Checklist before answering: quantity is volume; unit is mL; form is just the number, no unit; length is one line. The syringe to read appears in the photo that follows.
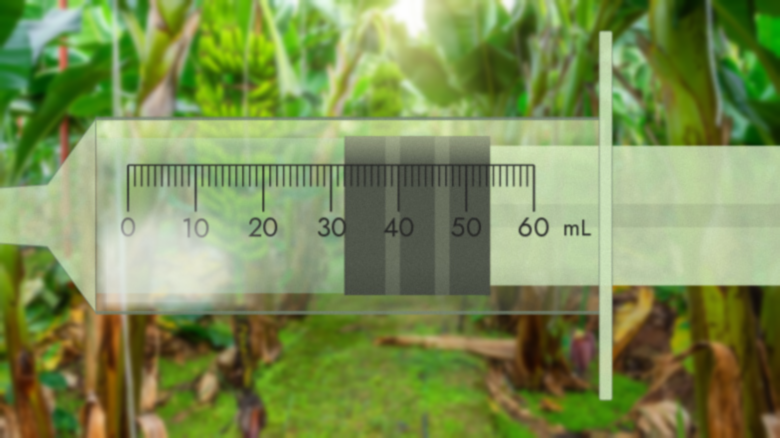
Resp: 32
